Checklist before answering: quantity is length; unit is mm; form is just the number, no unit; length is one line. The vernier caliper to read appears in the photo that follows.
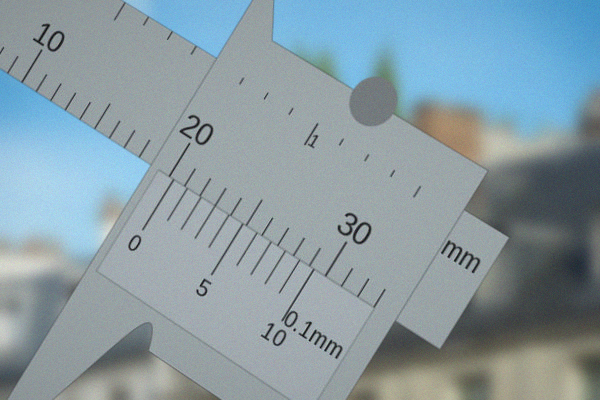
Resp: 20.3
